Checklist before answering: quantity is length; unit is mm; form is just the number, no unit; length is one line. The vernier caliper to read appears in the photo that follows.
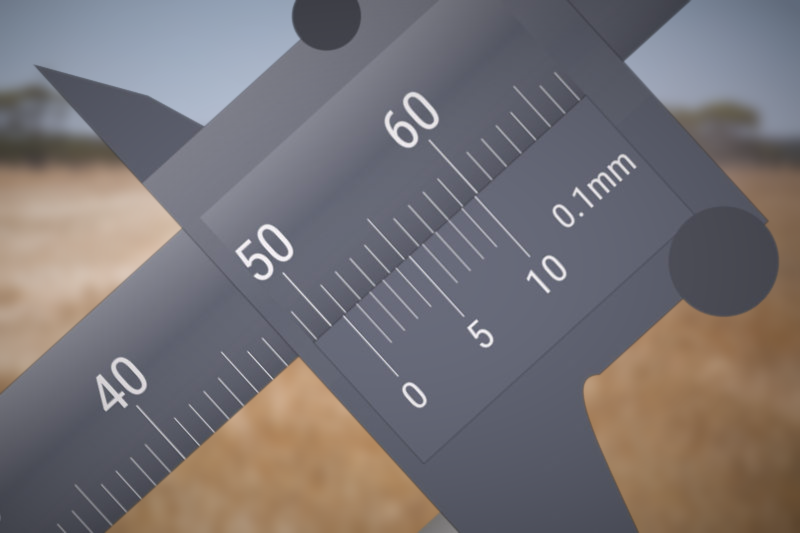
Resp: 50.8
